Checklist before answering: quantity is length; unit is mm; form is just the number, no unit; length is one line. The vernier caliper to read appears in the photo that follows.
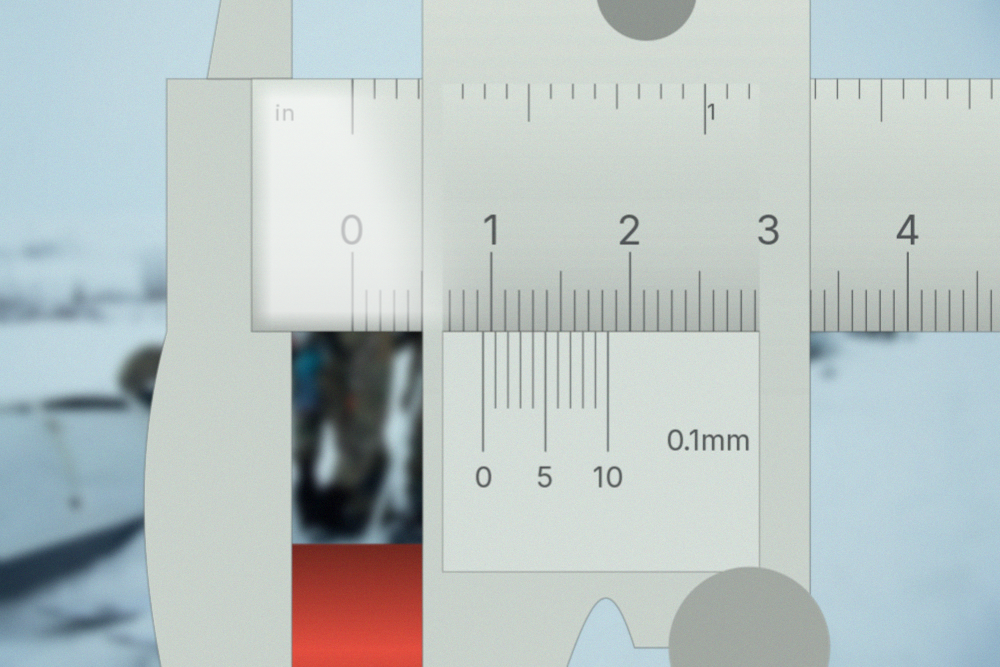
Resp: 9.4
